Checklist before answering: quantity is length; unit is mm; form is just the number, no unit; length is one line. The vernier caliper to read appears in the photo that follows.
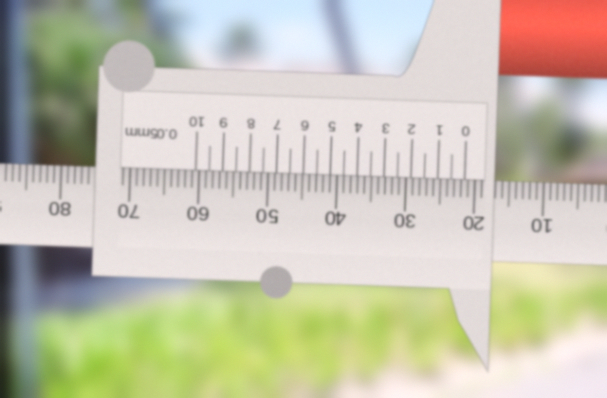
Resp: 21.5
